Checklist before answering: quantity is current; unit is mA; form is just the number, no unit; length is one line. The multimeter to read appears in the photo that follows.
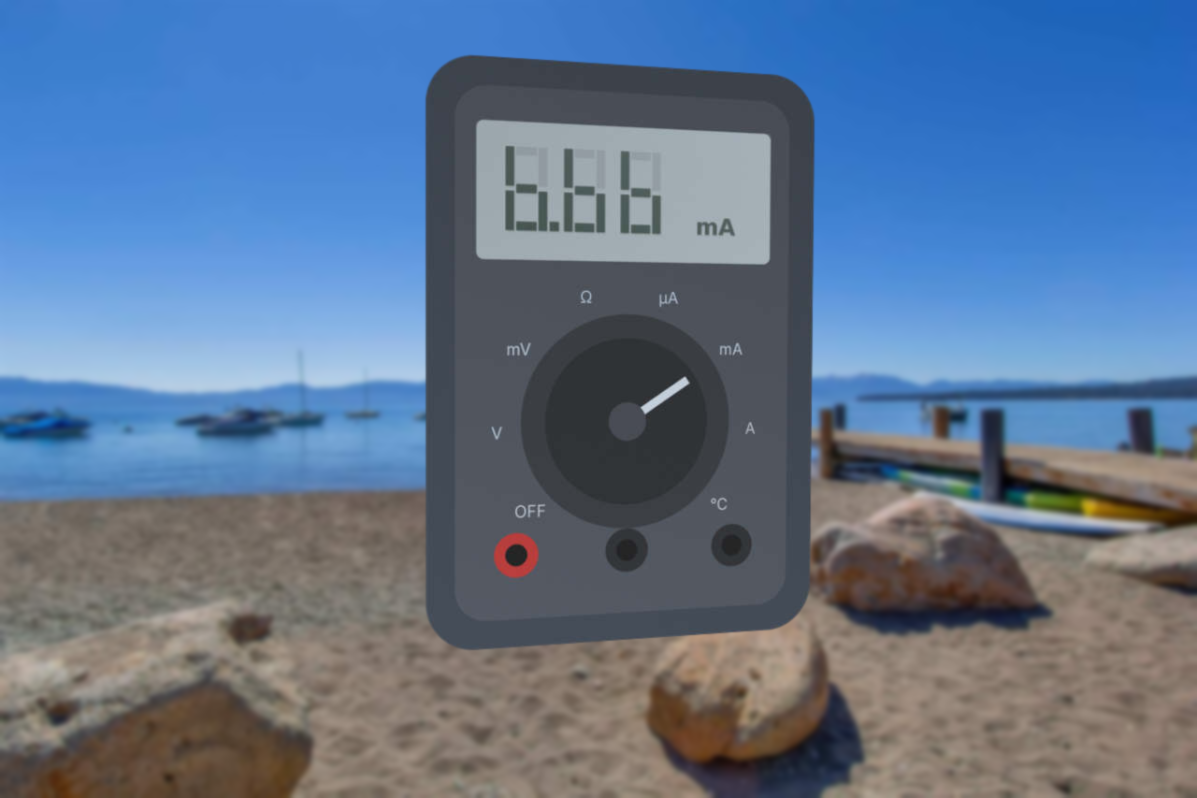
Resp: 6.66
